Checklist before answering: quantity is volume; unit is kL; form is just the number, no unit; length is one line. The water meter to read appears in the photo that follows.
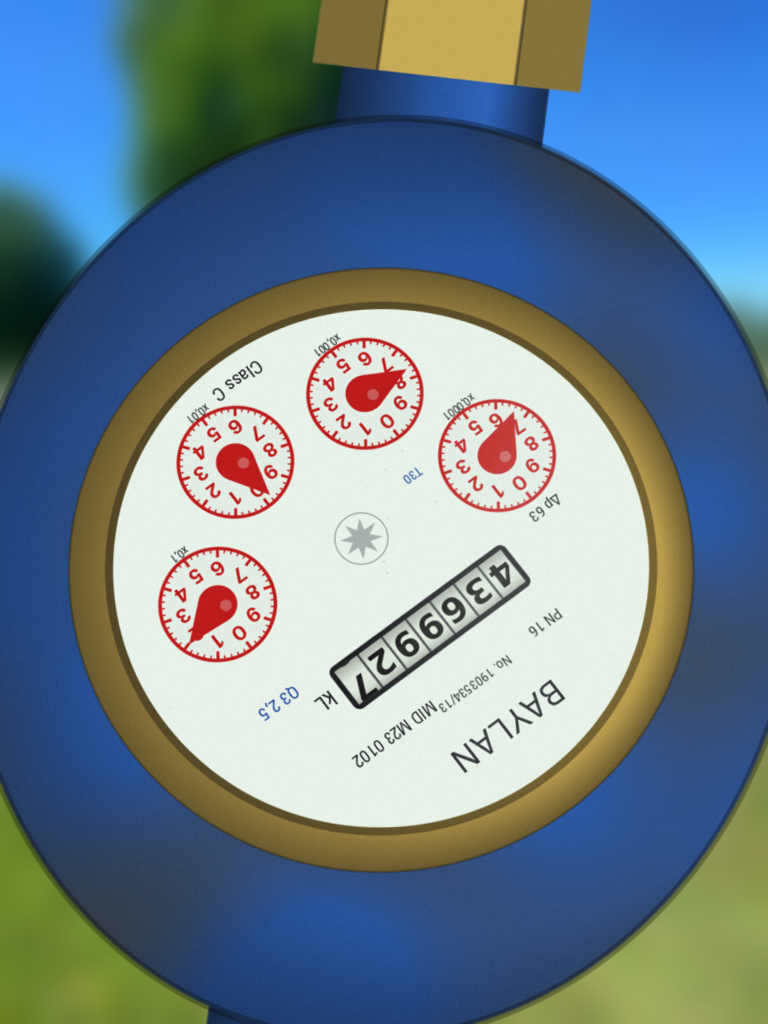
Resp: 4369927.1976
